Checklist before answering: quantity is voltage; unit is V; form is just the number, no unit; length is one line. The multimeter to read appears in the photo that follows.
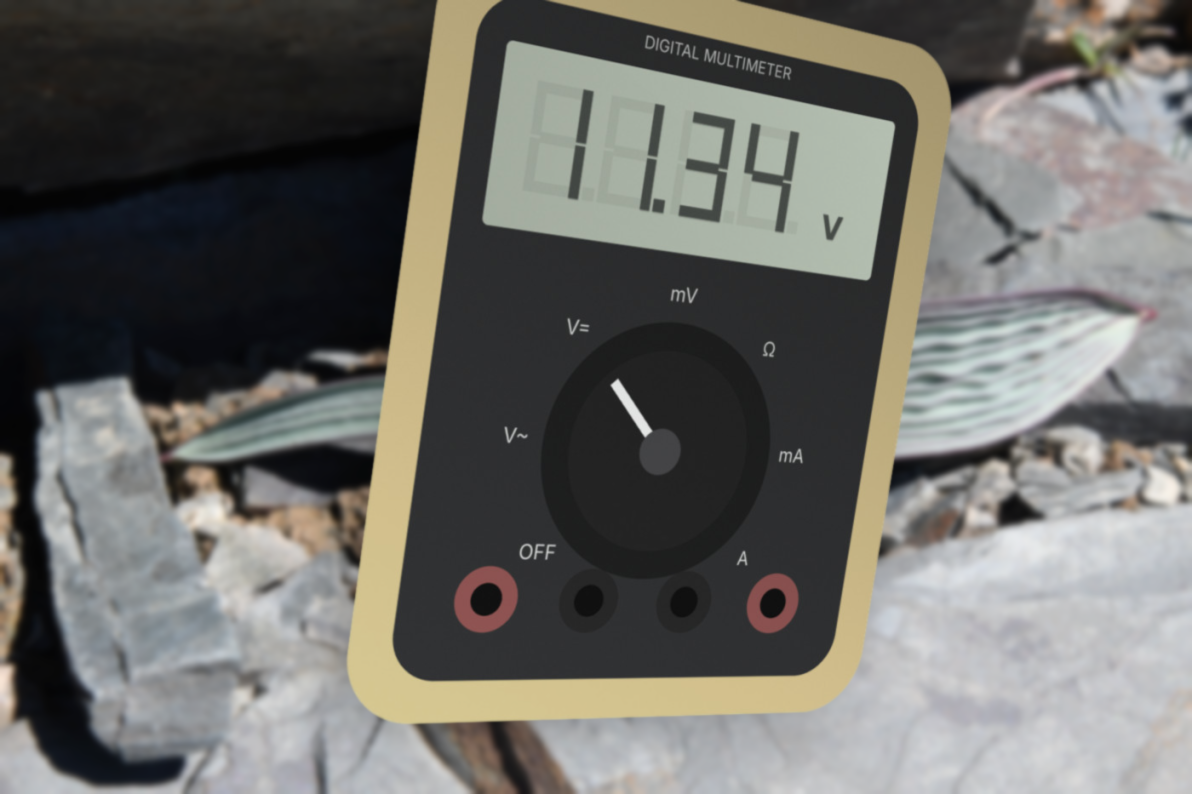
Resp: 11.34
